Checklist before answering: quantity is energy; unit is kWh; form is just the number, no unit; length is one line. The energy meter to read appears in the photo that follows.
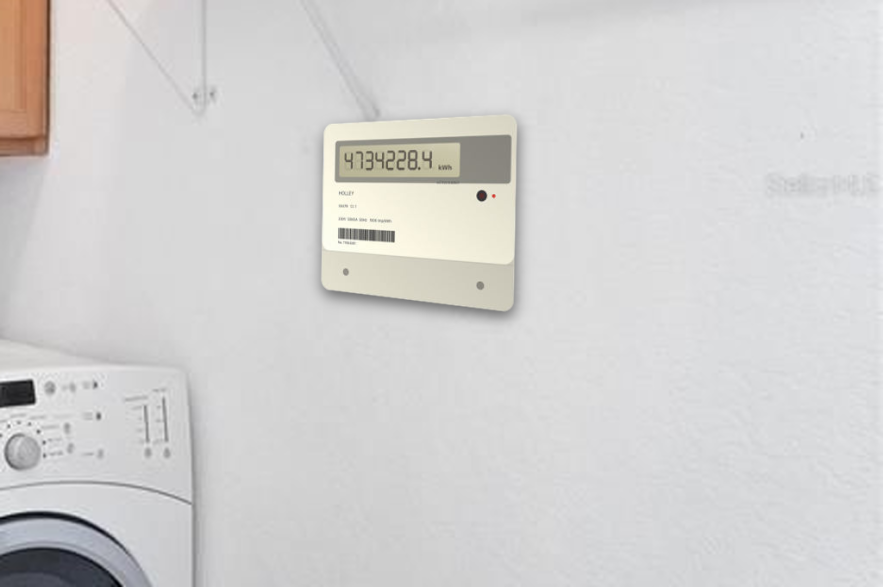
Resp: 4734228.4
